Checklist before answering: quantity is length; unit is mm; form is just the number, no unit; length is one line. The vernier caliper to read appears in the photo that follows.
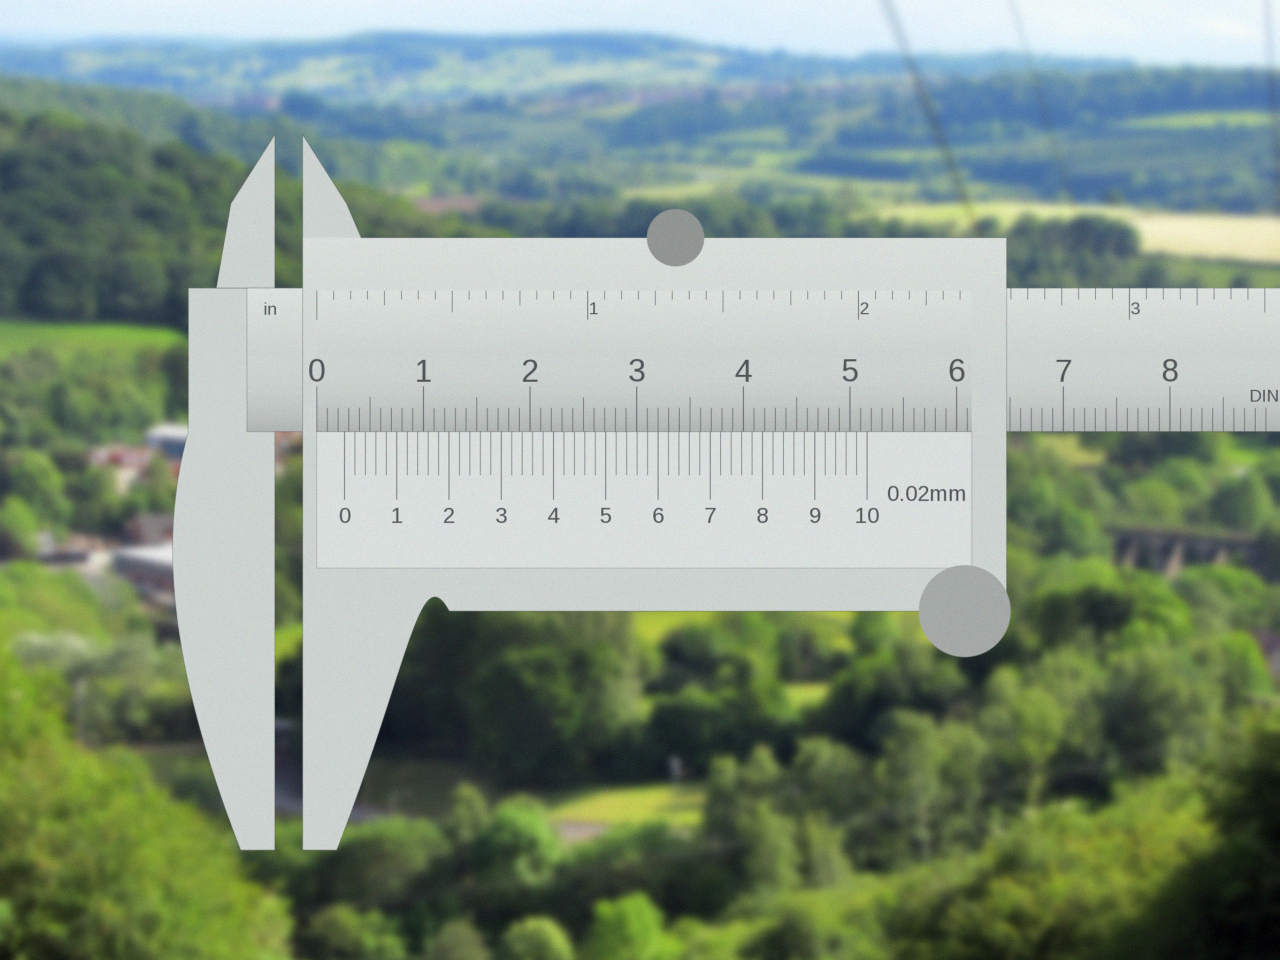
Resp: 2.6
